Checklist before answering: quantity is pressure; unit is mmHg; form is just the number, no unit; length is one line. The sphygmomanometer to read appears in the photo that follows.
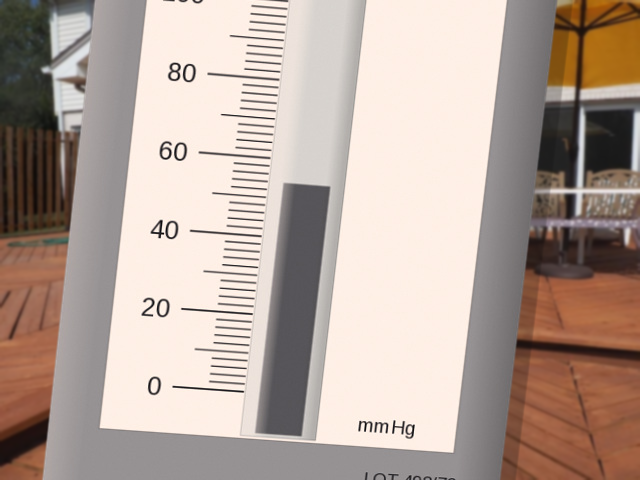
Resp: 54
